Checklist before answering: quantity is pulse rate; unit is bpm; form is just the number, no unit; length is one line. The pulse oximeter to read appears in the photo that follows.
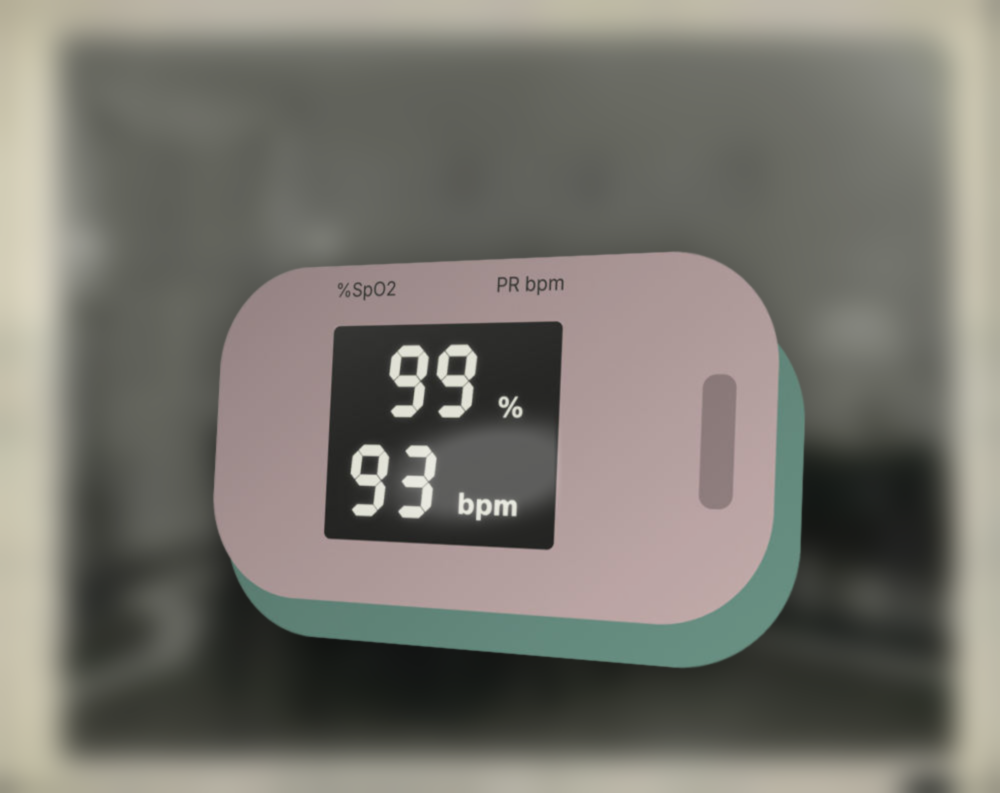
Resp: 93
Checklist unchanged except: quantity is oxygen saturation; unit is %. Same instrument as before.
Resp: 99
